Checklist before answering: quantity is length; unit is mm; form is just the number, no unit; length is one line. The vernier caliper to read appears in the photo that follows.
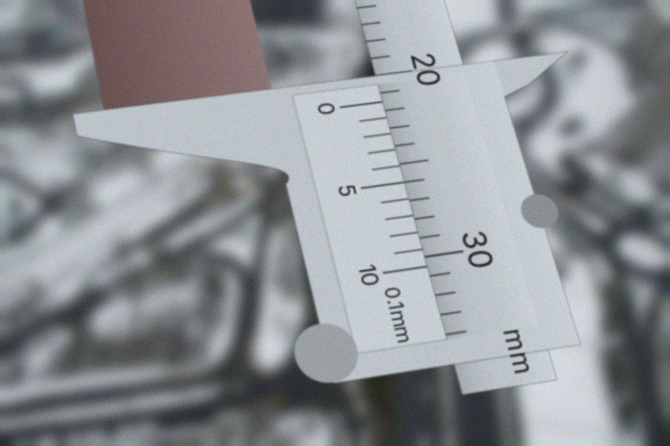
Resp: 21.5
